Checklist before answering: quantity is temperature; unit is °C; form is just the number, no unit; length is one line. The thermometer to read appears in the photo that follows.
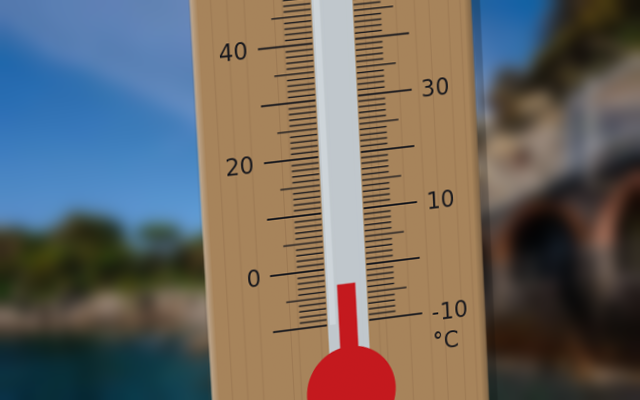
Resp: -3
